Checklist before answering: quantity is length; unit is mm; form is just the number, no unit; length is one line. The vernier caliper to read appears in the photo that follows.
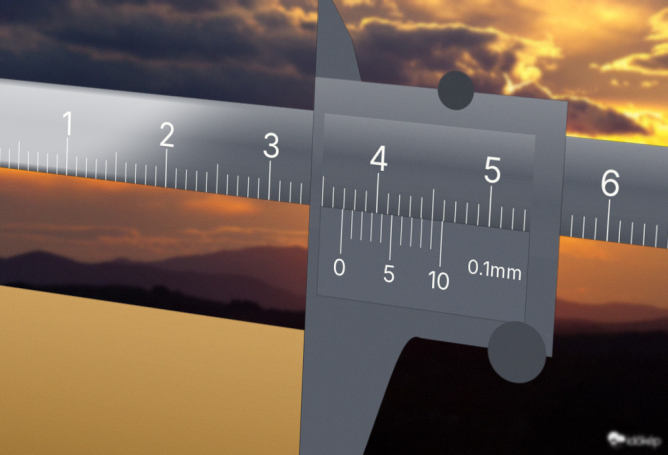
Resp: 36.9
